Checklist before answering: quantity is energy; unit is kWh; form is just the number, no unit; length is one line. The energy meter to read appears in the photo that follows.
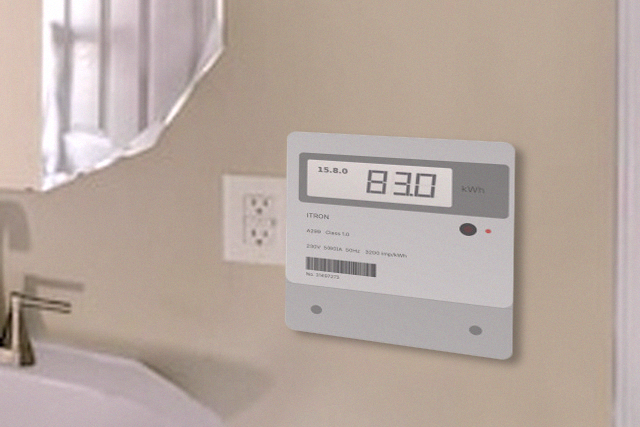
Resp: 83.0
